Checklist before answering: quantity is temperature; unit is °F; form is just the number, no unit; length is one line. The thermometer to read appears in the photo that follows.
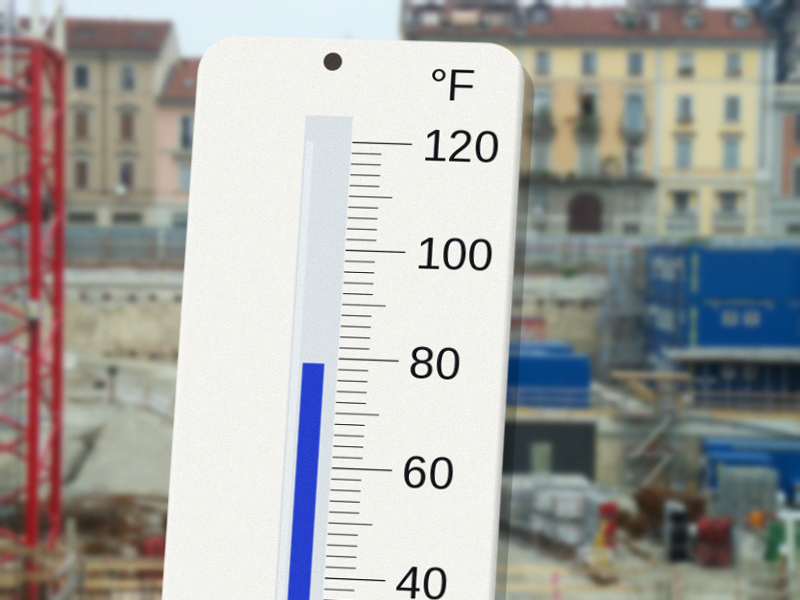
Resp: 79
